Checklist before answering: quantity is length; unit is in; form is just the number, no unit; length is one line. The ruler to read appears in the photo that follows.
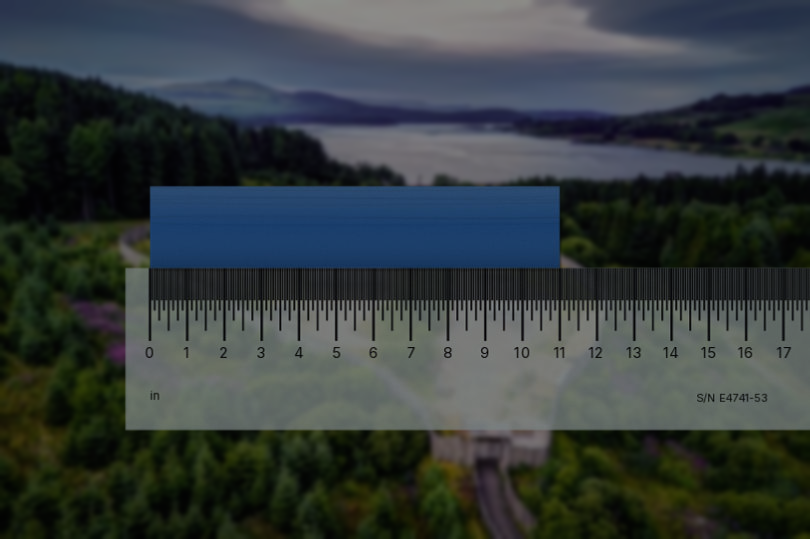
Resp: 11
